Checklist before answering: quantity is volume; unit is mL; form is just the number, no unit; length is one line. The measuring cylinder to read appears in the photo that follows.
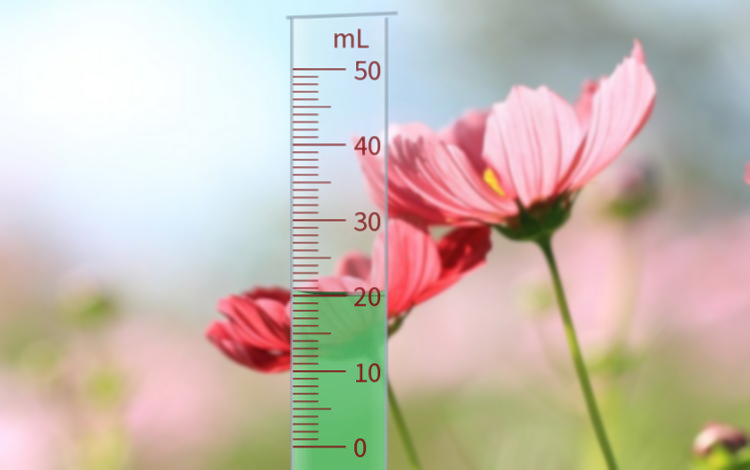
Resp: 20
